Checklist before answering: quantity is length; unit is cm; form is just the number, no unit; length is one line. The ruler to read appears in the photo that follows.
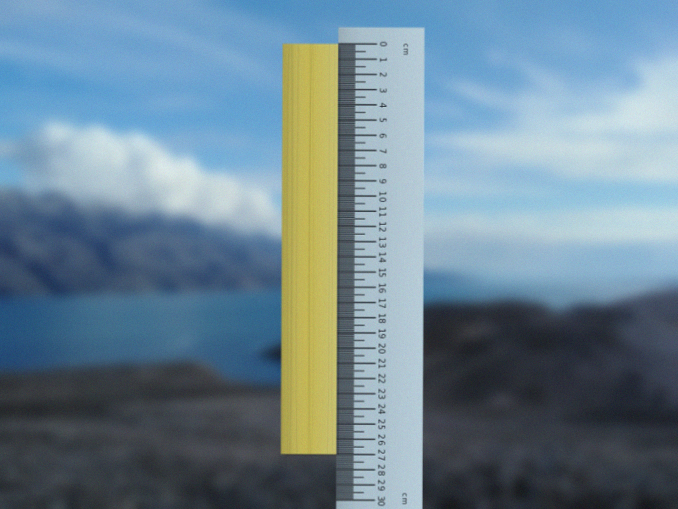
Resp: 27
